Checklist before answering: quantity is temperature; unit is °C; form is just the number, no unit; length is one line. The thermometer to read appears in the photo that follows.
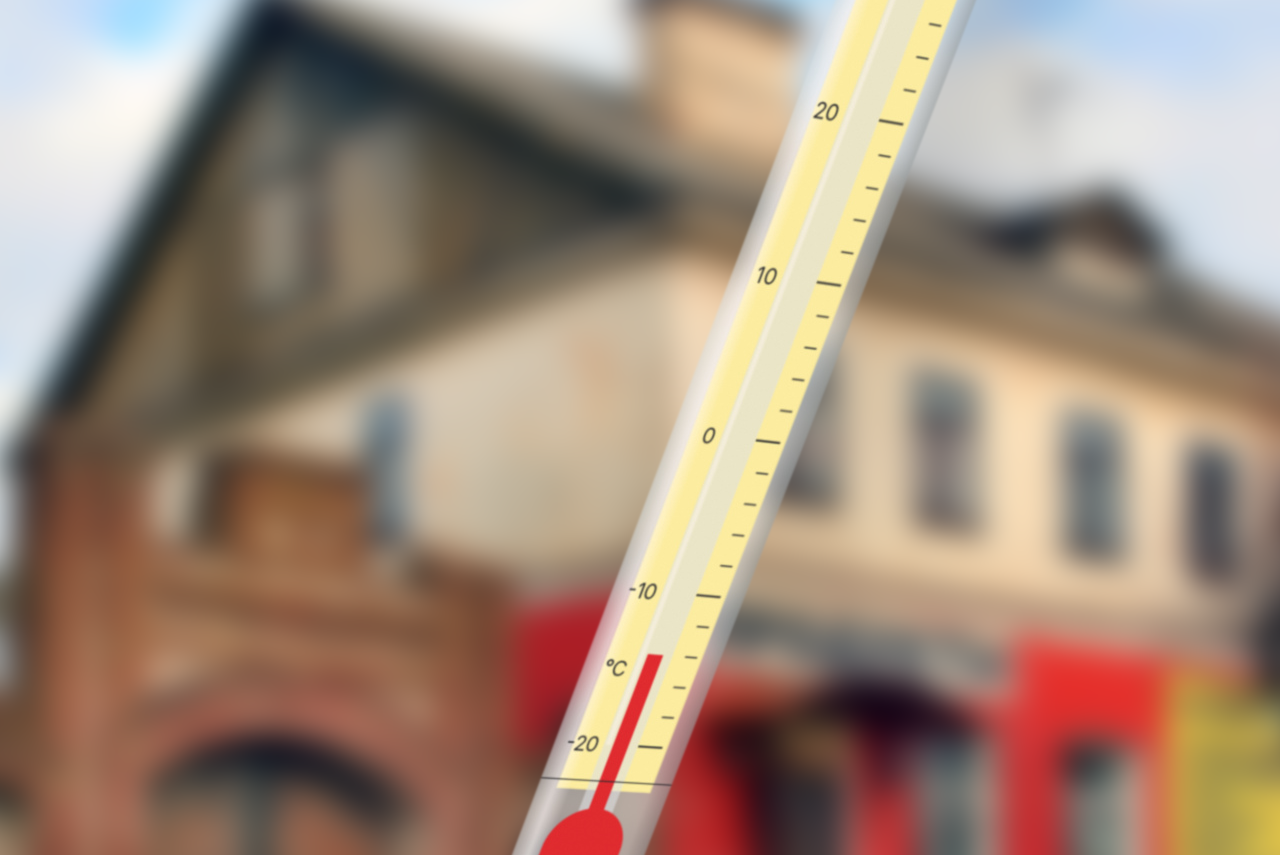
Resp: -14
